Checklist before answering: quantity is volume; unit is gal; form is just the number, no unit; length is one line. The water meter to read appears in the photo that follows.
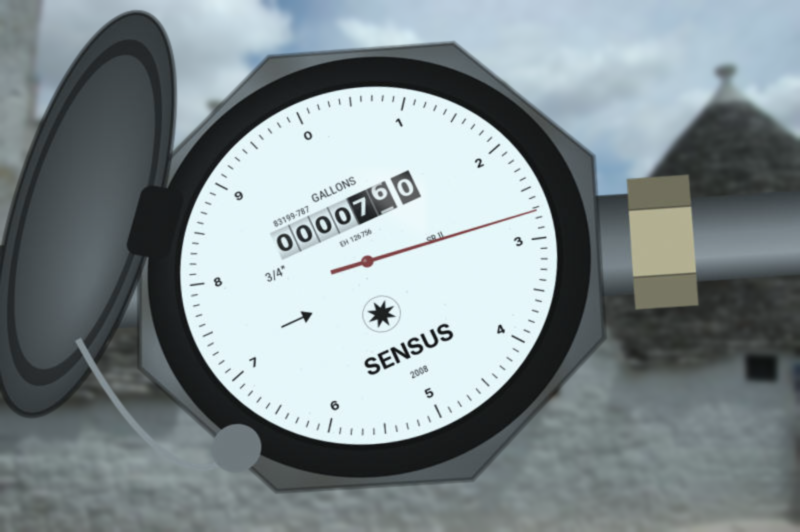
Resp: 762.7
